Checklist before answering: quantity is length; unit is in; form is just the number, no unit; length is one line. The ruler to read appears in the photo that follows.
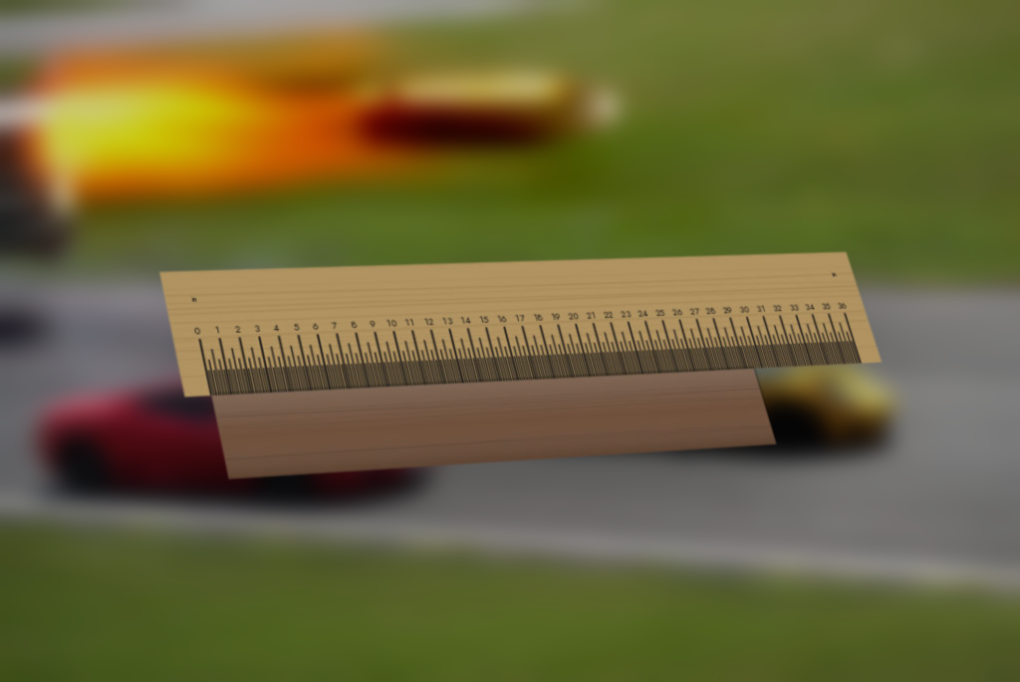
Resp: 29.5
